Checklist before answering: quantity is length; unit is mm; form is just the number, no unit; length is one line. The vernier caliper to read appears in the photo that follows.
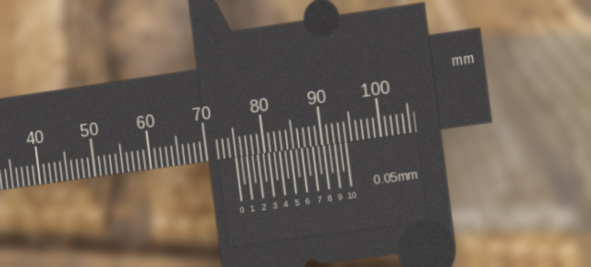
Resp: 75.0
